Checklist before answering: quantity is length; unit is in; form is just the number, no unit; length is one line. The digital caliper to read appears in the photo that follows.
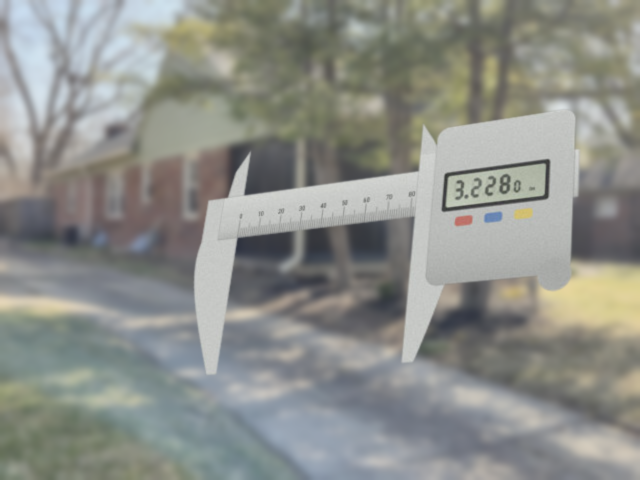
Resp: 3.2280
